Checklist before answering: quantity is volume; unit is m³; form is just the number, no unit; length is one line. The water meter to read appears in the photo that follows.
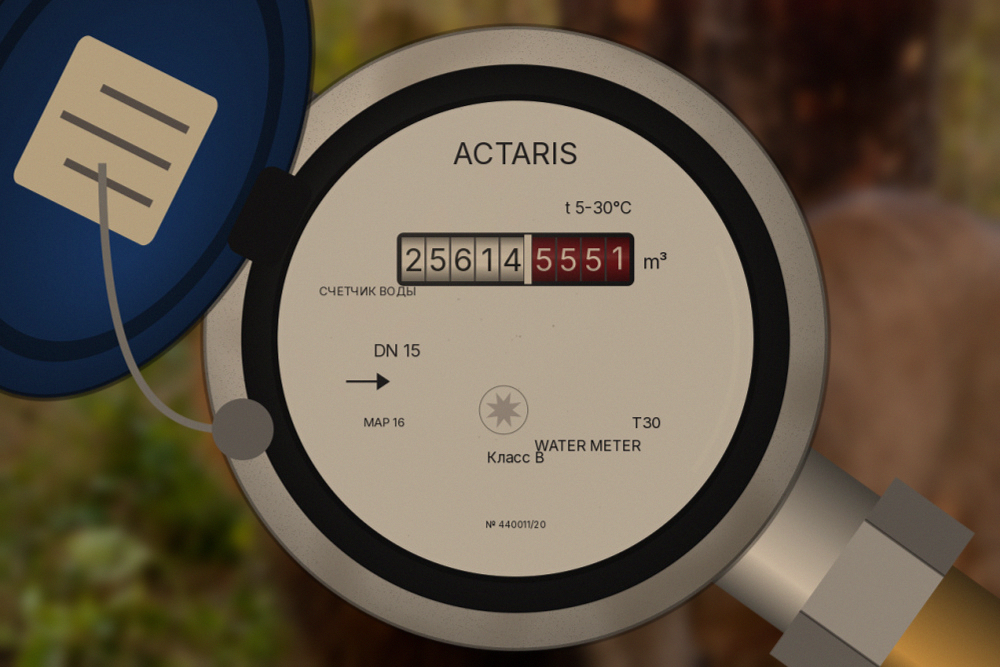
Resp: 25614.5551
